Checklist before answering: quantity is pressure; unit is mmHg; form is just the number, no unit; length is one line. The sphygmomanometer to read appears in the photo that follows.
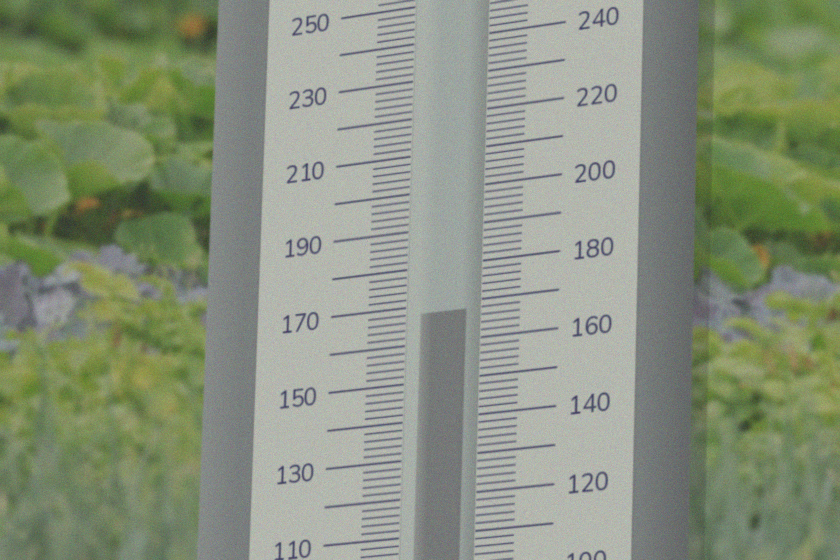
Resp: 168
